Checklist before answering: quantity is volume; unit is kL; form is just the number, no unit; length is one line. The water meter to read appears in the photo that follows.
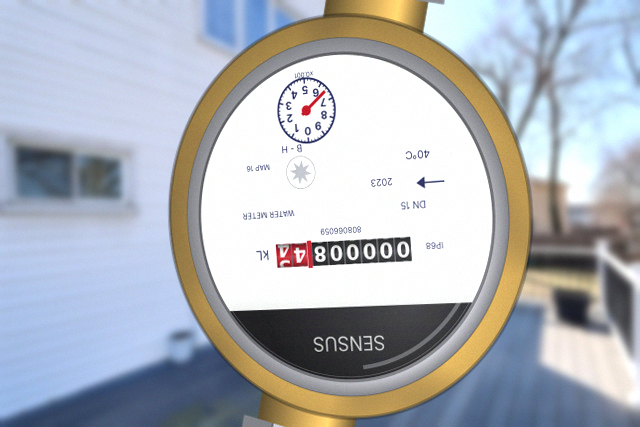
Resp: 8.436
